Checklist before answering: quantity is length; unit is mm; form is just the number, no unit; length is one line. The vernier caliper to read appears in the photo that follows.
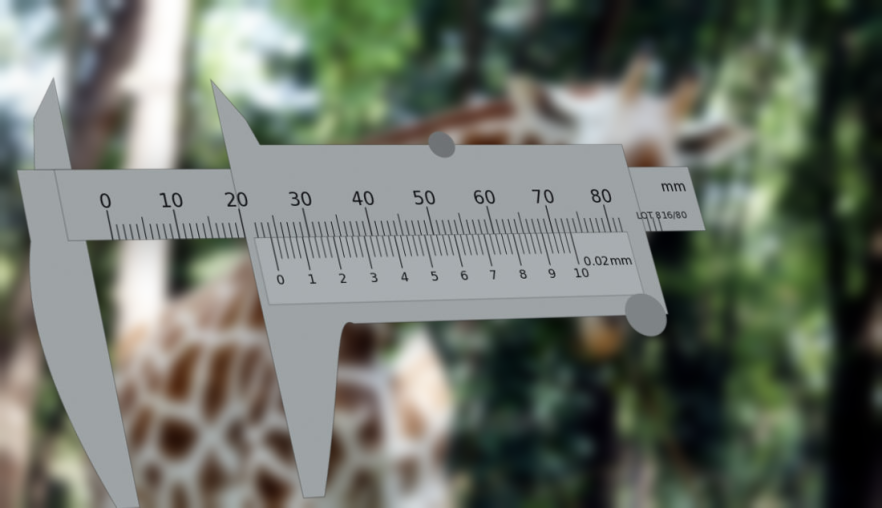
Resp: 24.0
